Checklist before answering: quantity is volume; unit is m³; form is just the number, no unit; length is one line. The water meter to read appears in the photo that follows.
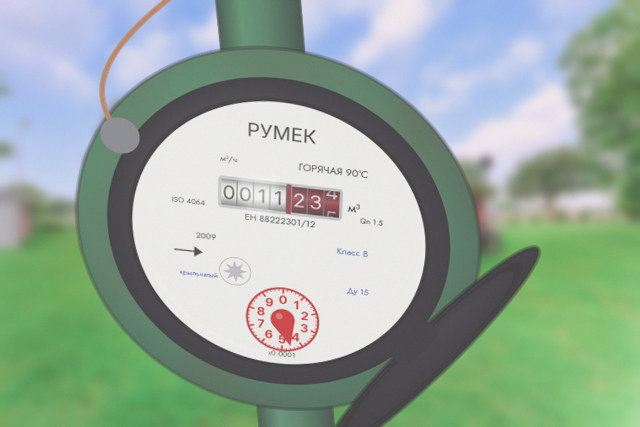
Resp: 11.2344
